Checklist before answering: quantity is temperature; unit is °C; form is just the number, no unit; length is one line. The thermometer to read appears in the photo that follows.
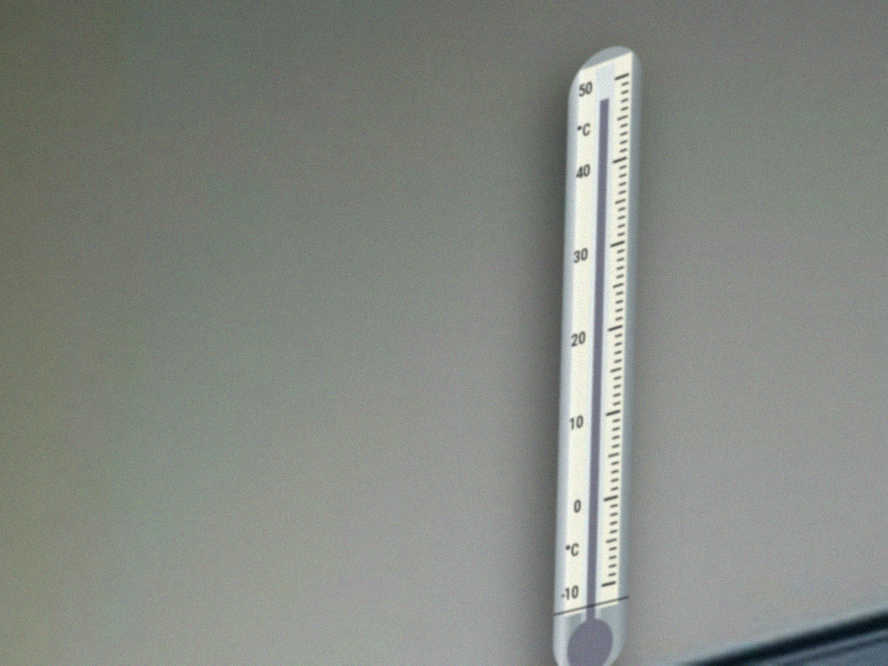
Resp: 48
